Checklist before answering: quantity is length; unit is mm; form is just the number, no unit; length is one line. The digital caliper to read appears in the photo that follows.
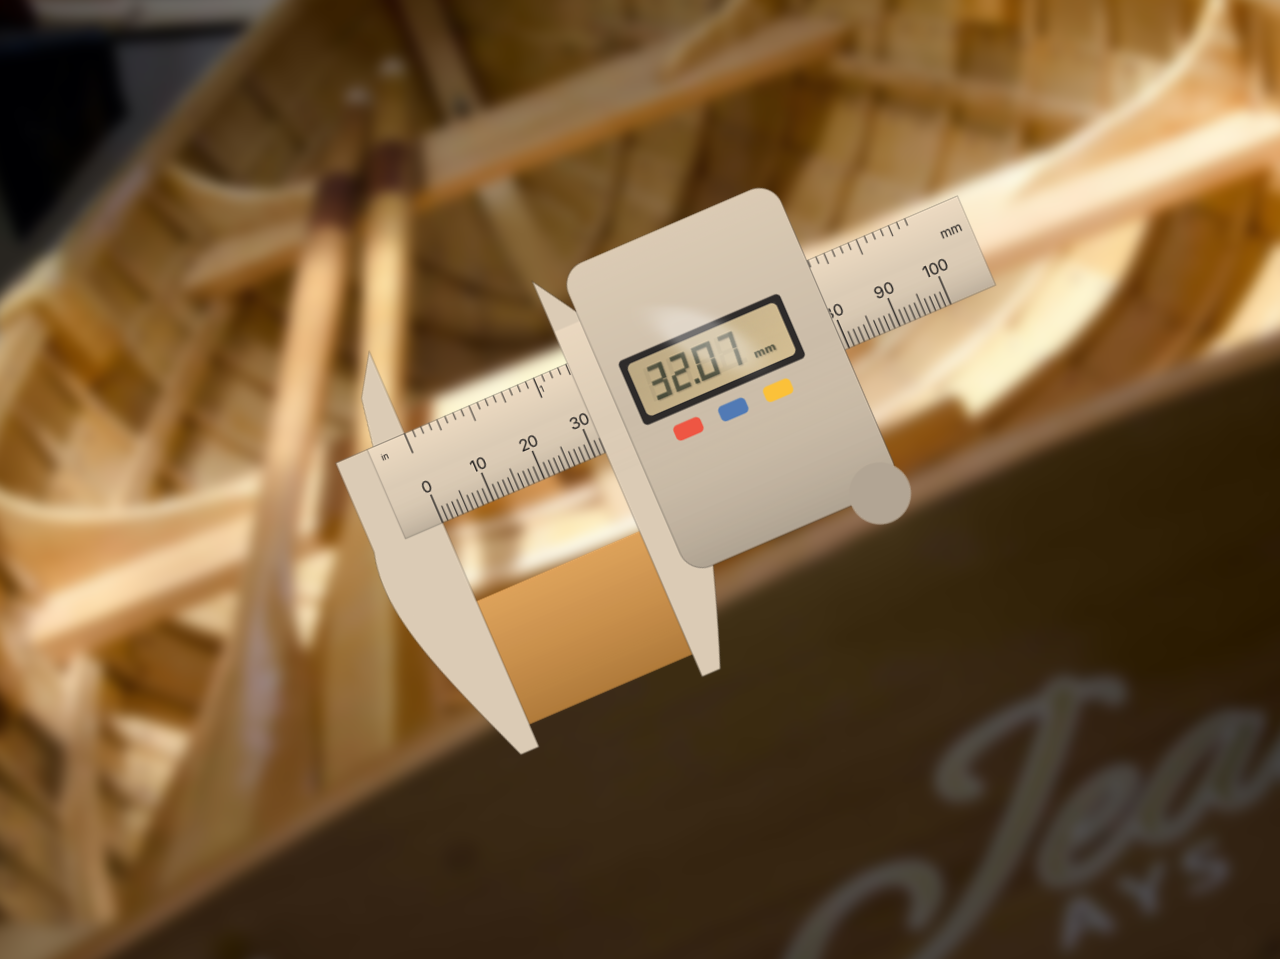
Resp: 32.07
